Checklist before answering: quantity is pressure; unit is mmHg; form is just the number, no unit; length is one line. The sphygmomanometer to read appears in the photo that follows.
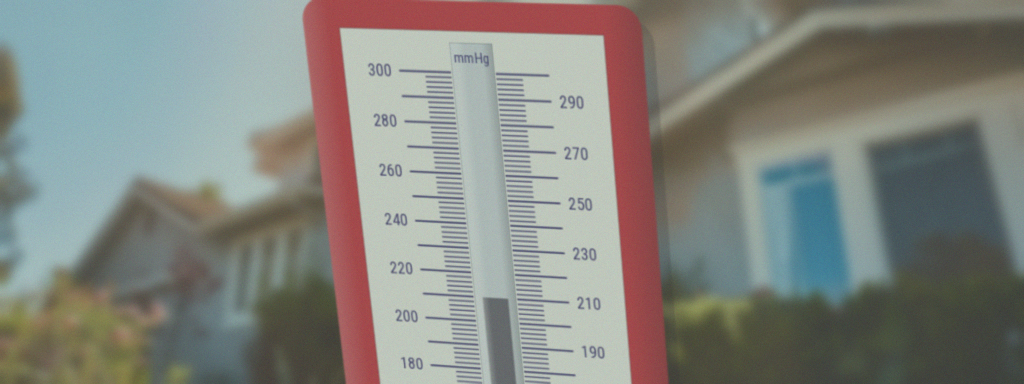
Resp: 210
